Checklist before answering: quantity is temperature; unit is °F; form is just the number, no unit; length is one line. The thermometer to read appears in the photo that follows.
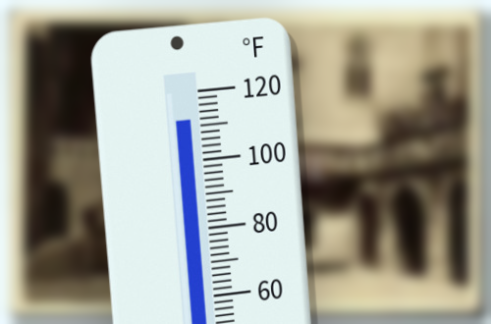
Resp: 112
